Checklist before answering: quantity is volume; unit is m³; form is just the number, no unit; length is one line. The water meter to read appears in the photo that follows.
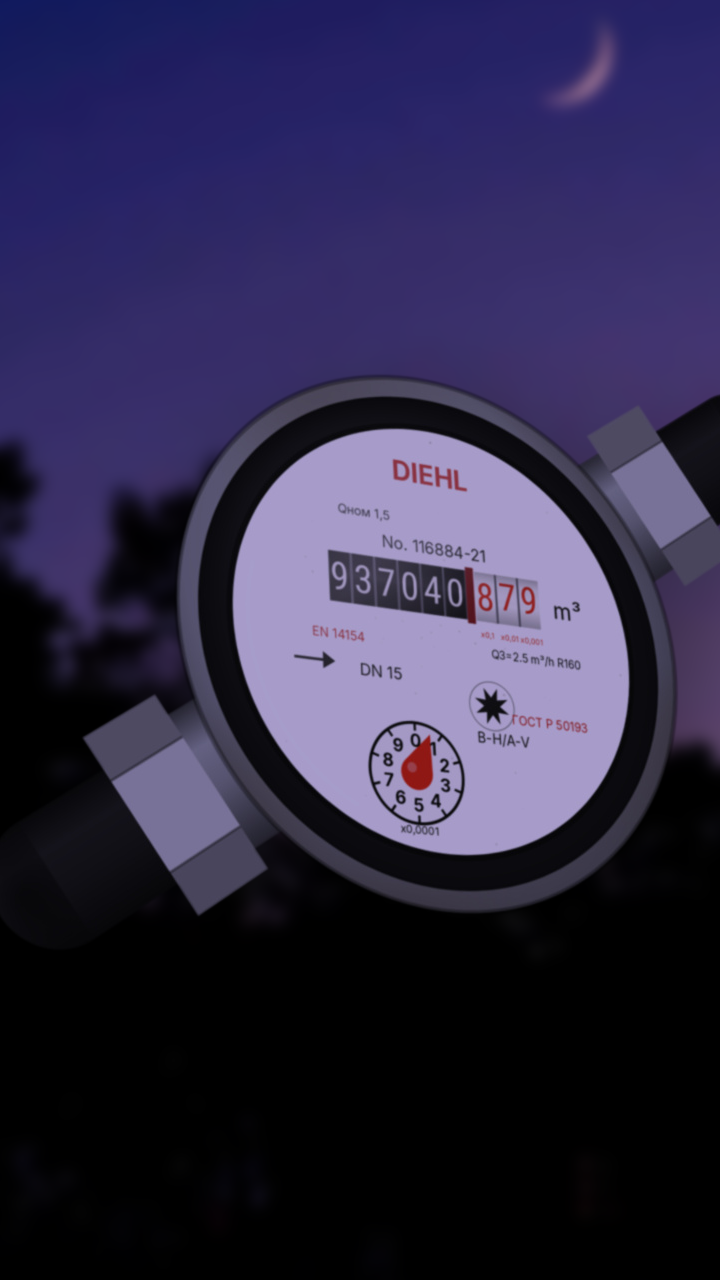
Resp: 937040.8790
